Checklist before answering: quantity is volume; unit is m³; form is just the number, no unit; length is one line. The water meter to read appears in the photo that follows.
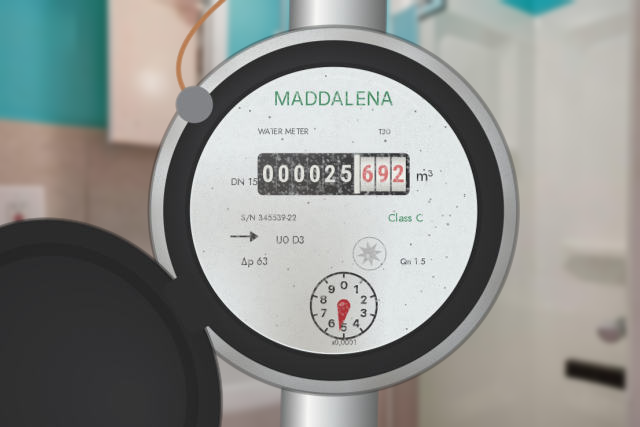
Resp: 25.6925
